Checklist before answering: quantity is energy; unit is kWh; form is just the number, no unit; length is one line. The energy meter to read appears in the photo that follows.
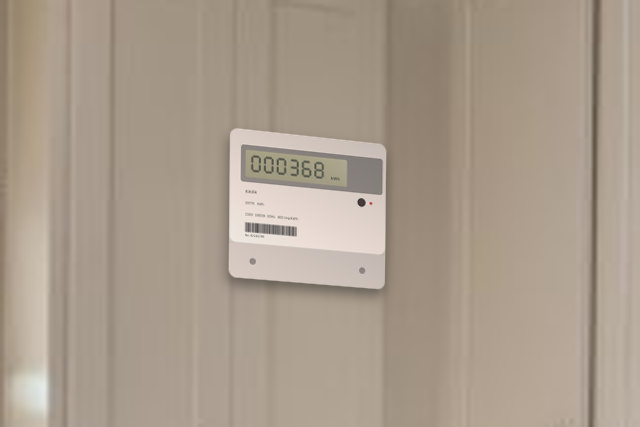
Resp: 368
